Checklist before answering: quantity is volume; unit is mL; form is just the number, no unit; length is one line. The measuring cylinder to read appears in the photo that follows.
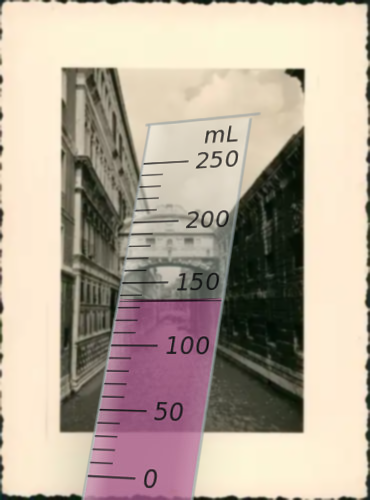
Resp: 135
